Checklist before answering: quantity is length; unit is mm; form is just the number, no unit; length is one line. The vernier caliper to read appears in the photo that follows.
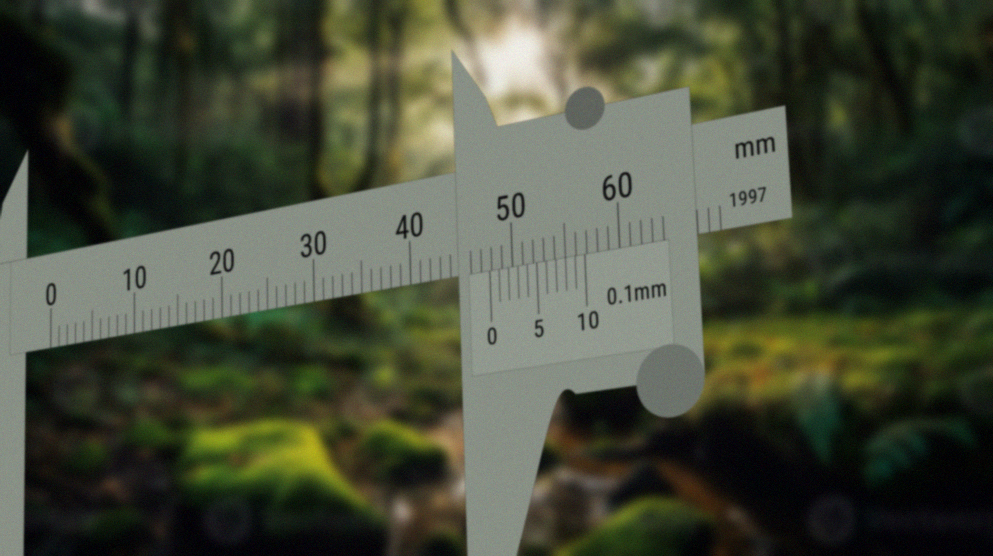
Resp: 47.8
